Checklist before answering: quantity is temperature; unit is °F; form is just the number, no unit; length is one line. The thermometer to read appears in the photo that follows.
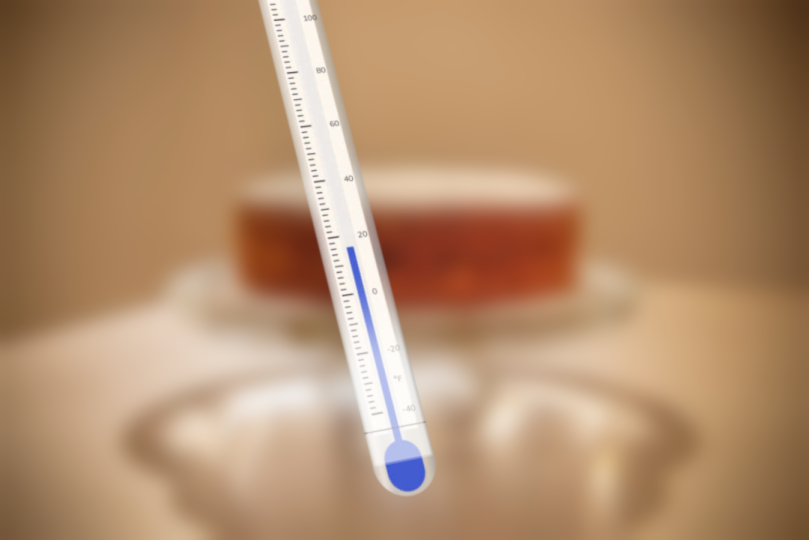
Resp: 16
